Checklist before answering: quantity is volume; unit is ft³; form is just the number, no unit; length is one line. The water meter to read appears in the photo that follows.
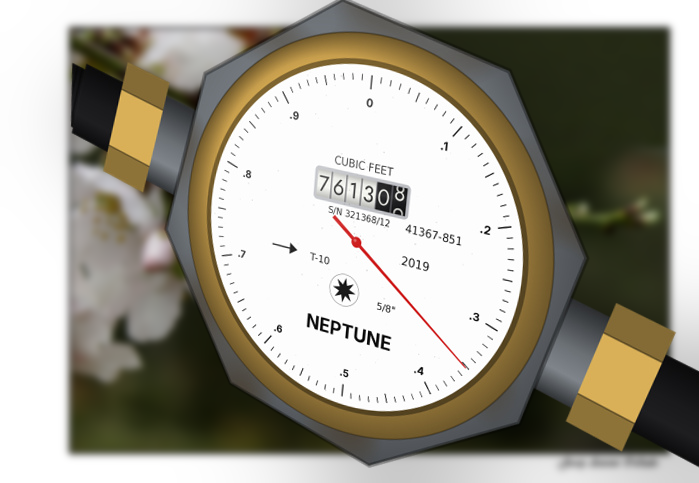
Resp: 761308.35
